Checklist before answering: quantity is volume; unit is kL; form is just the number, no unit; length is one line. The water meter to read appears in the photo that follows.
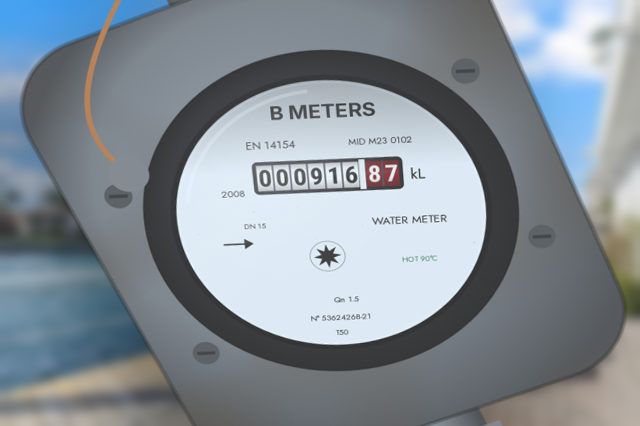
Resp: 916.87
